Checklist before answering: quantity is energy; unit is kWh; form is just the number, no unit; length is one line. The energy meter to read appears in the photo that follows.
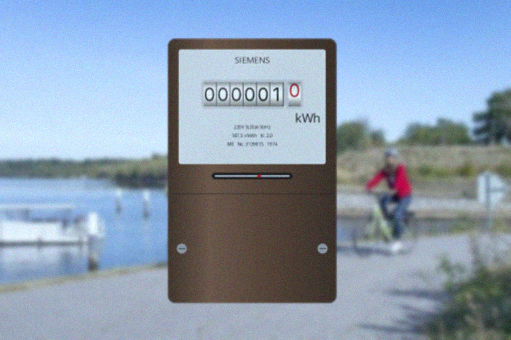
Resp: 1.0
